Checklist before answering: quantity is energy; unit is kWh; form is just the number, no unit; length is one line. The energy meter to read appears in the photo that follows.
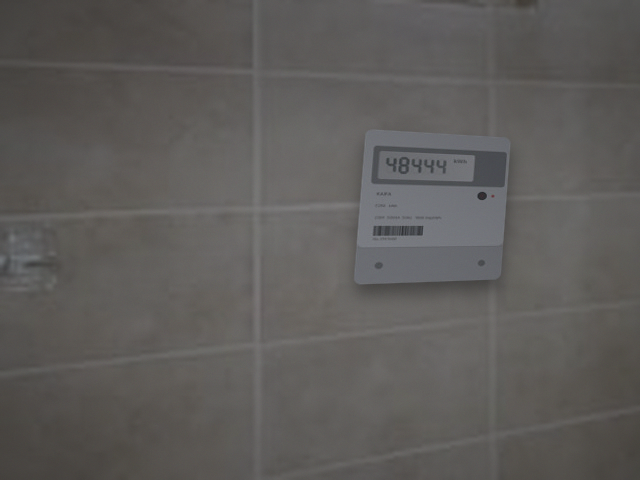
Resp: 48444
